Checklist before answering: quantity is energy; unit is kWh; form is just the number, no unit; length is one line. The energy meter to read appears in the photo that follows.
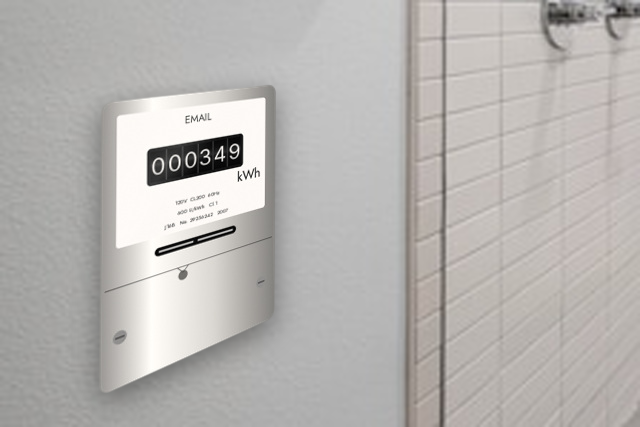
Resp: 349
